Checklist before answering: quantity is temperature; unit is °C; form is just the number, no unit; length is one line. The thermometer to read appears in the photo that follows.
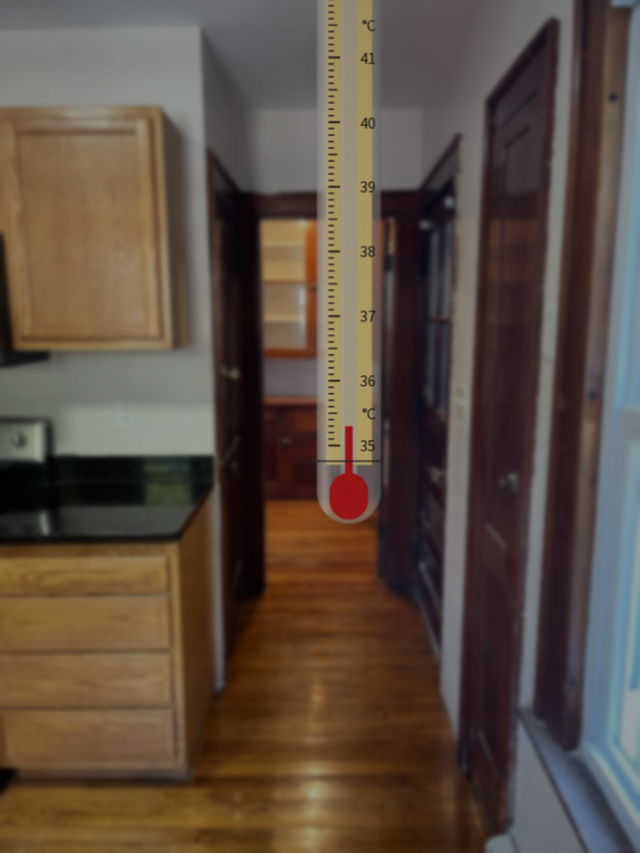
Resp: 35.3
